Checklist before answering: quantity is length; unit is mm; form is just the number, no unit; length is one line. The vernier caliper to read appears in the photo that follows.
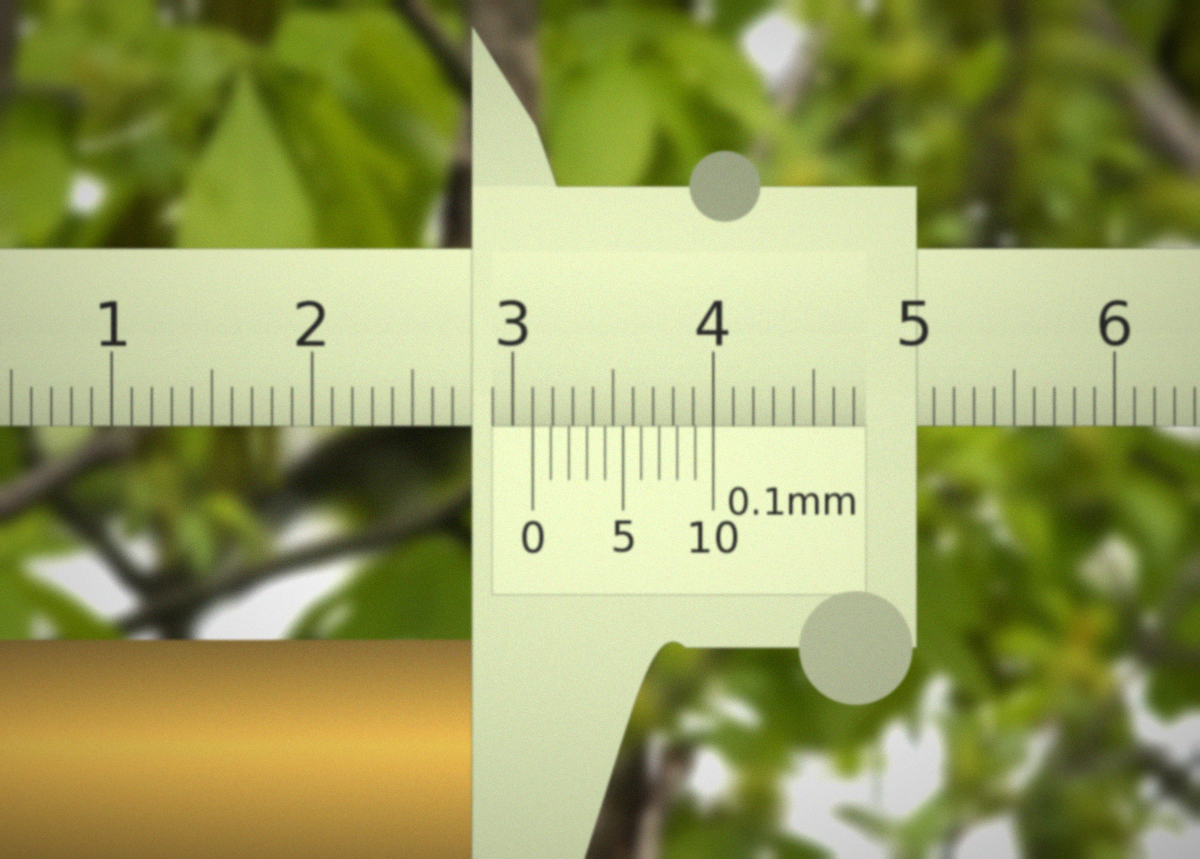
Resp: 31.0
